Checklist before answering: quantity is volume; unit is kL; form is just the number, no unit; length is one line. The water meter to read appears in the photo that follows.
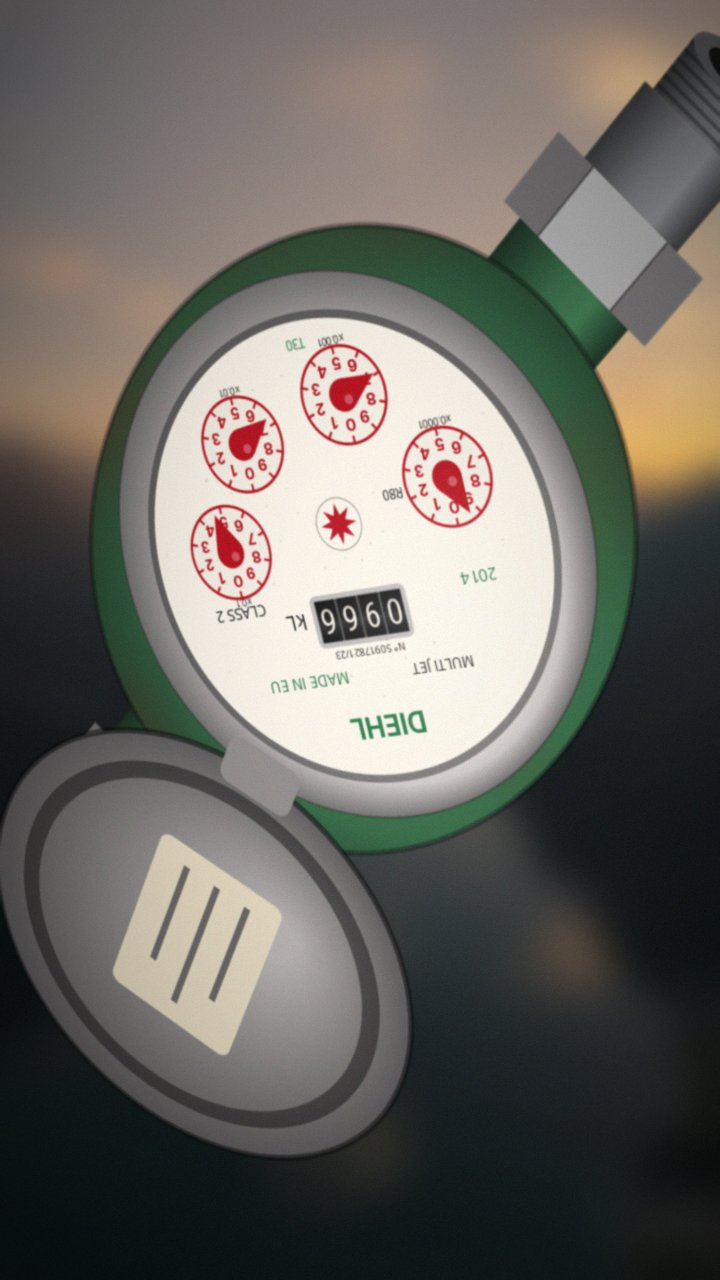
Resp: 966.4669
